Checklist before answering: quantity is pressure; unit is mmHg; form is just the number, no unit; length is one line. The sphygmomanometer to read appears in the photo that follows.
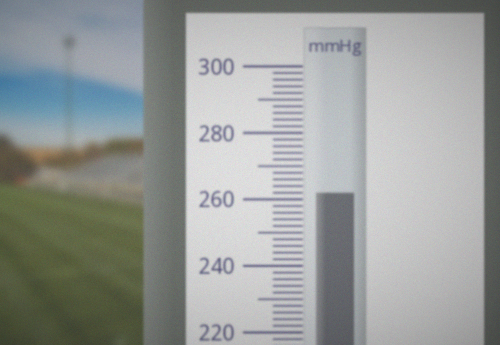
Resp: 262
